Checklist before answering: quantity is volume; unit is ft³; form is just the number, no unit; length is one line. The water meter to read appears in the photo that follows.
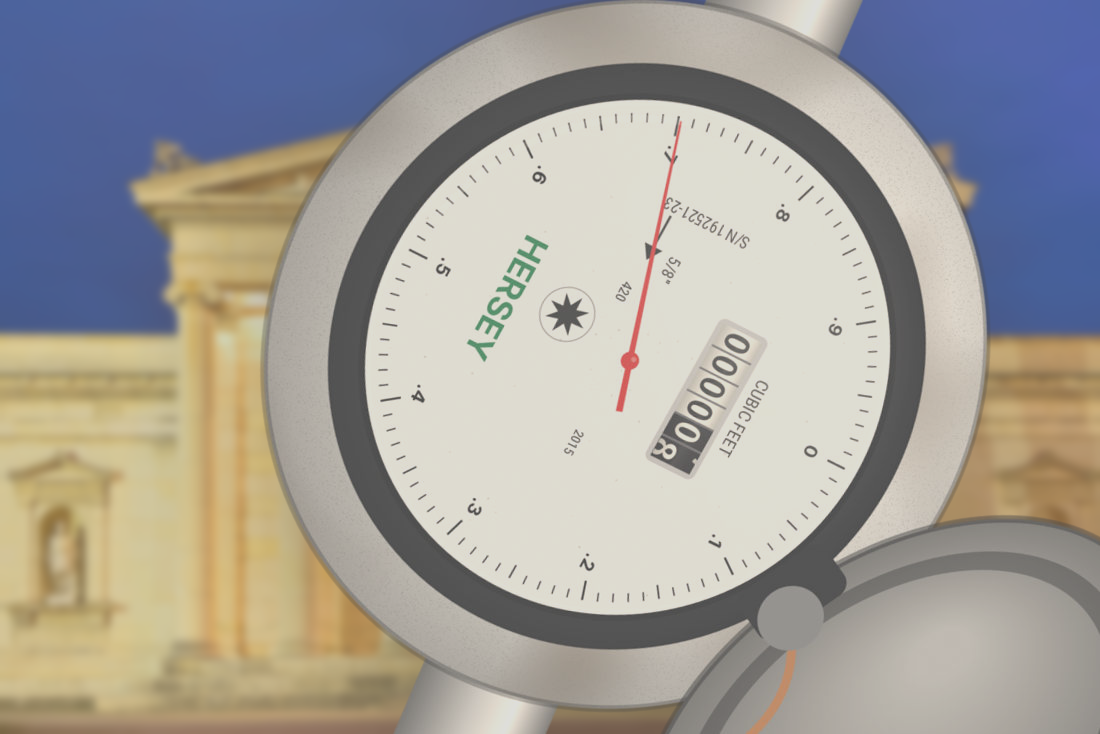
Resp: 7.70
